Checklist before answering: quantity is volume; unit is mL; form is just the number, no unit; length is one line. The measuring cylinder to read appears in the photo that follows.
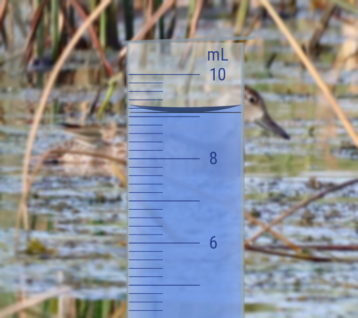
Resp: 9.1
